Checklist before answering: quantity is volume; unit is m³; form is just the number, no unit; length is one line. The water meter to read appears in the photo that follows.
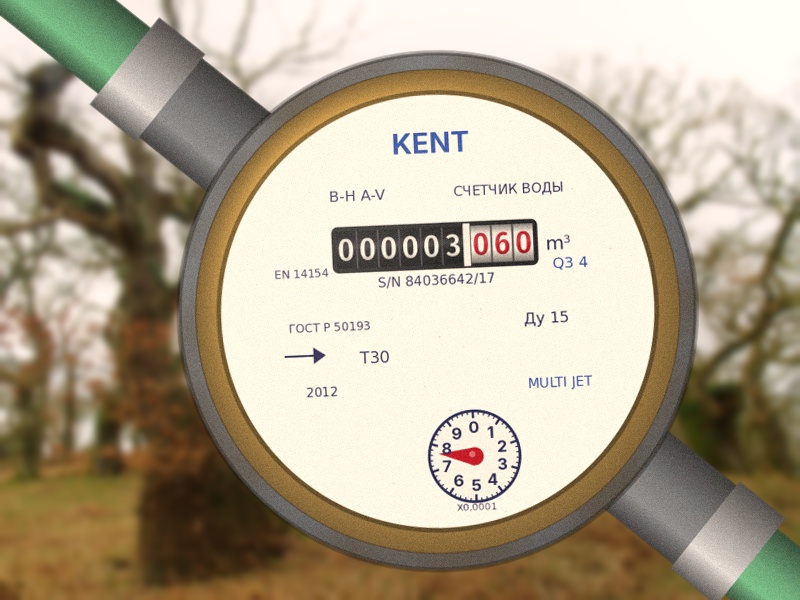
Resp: 3.0607
